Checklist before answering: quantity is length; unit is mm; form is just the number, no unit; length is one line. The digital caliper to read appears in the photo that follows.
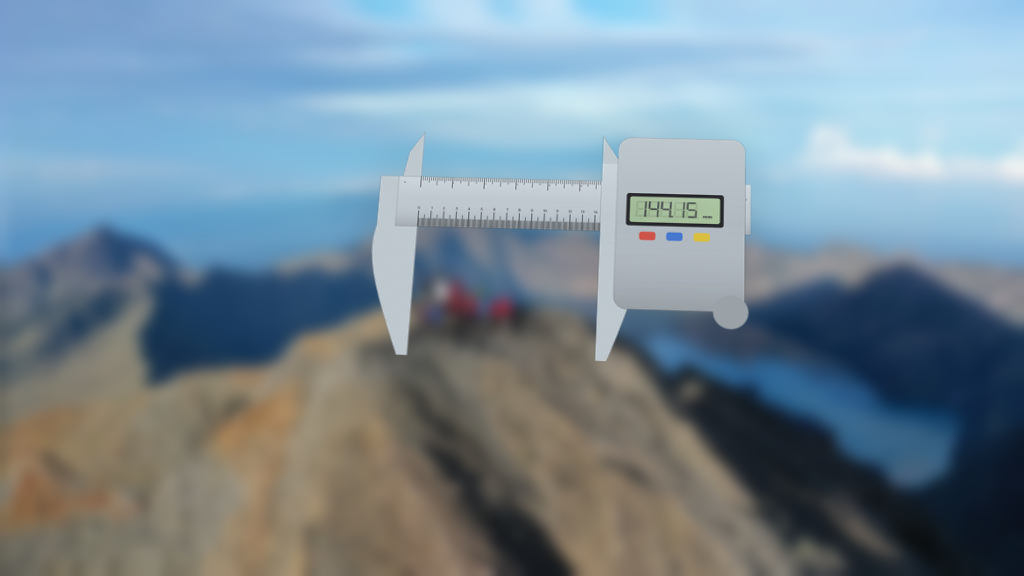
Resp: 144.15
